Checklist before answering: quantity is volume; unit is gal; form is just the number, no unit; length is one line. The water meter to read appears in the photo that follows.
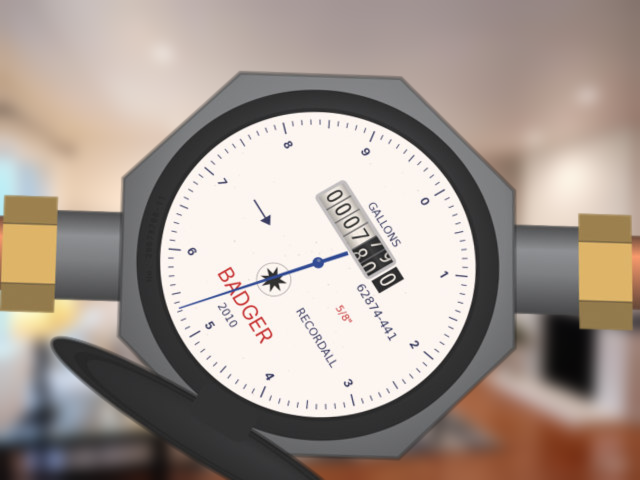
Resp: 7795.3
